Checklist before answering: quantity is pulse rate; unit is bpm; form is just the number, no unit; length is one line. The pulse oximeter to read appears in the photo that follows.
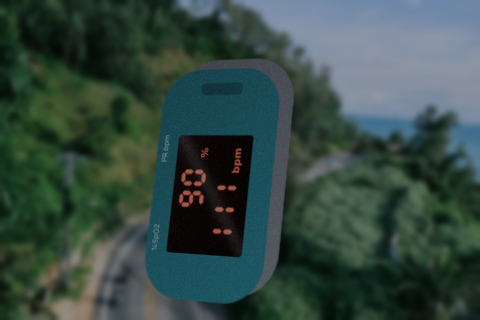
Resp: 111
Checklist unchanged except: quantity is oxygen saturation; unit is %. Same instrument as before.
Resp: 90
